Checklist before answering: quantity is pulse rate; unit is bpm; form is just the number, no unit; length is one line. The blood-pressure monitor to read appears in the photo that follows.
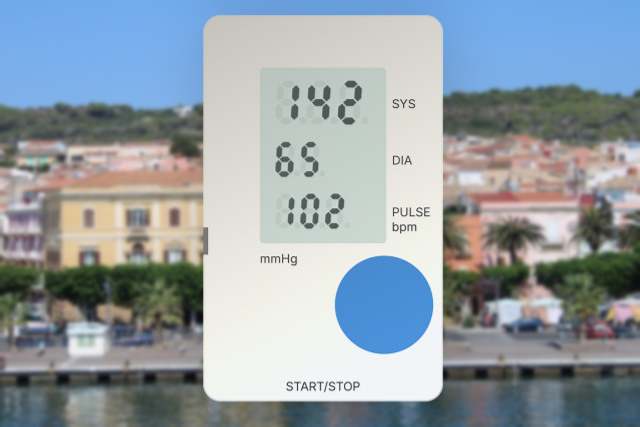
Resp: 102
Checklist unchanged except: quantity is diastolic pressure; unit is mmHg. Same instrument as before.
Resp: 65
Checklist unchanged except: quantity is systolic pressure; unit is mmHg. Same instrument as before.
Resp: 142
